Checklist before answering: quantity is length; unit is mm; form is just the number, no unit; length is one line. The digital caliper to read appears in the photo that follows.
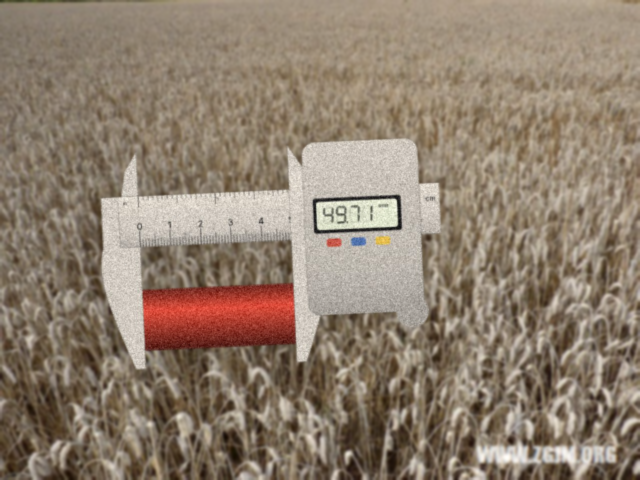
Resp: 49.71
